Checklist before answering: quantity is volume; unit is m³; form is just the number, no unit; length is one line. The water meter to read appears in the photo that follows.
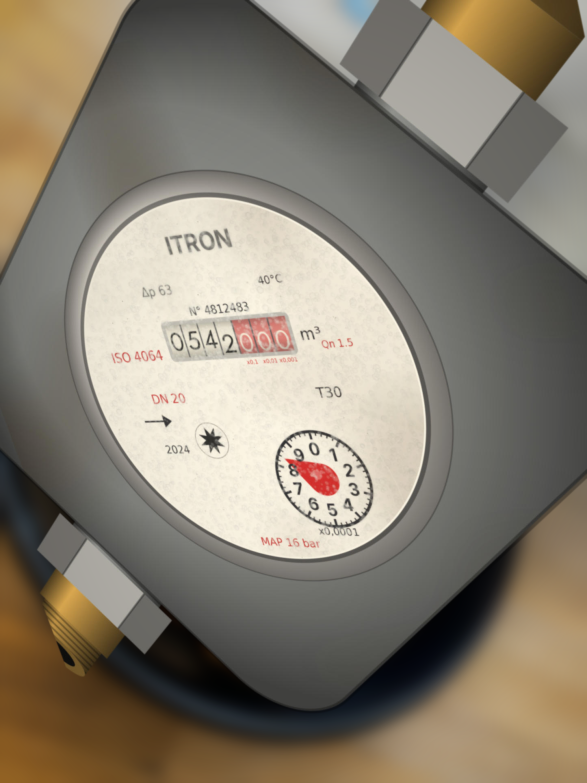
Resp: 541.9998
